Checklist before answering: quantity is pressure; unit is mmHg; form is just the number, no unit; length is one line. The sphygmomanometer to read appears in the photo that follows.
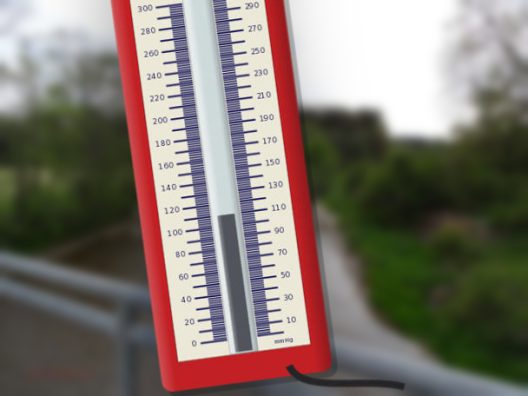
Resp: 110
